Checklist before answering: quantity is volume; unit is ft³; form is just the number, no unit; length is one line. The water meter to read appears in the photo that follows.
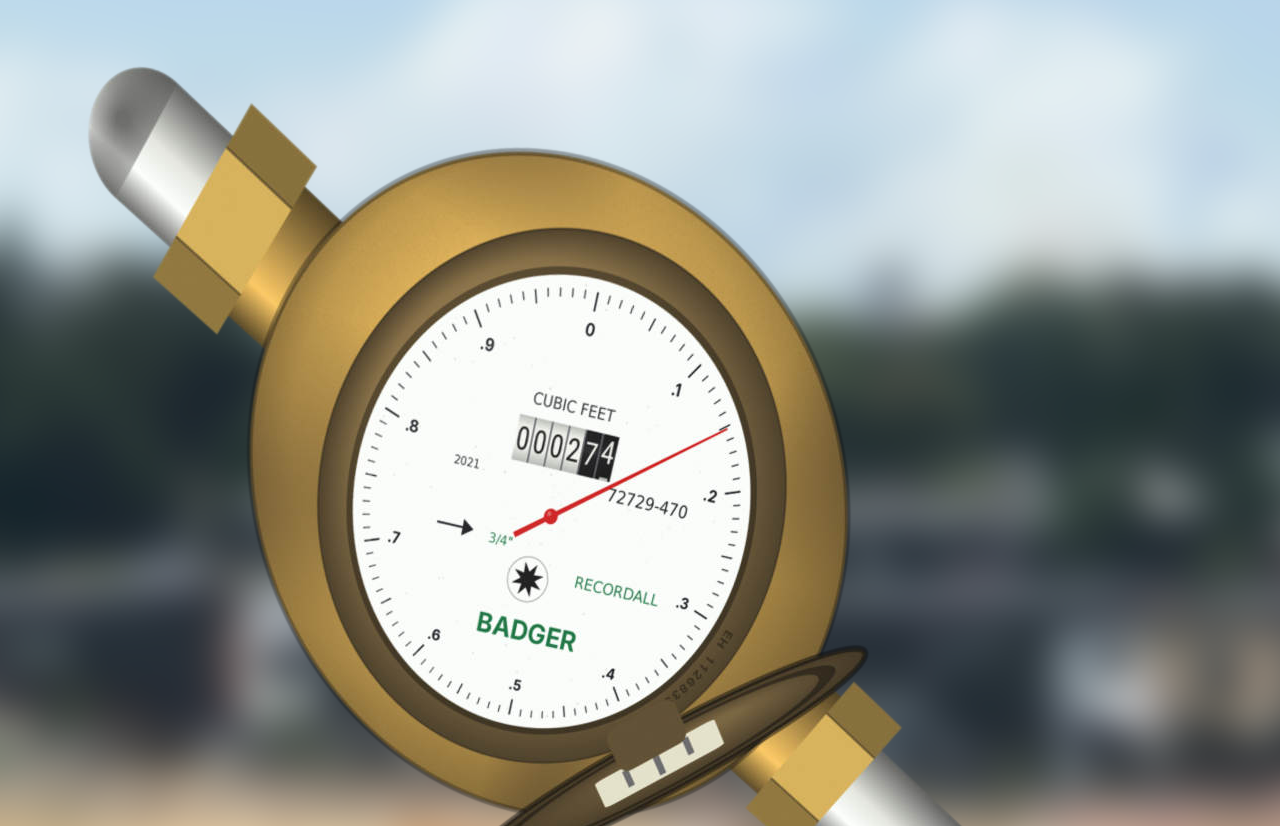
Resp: 274.15
